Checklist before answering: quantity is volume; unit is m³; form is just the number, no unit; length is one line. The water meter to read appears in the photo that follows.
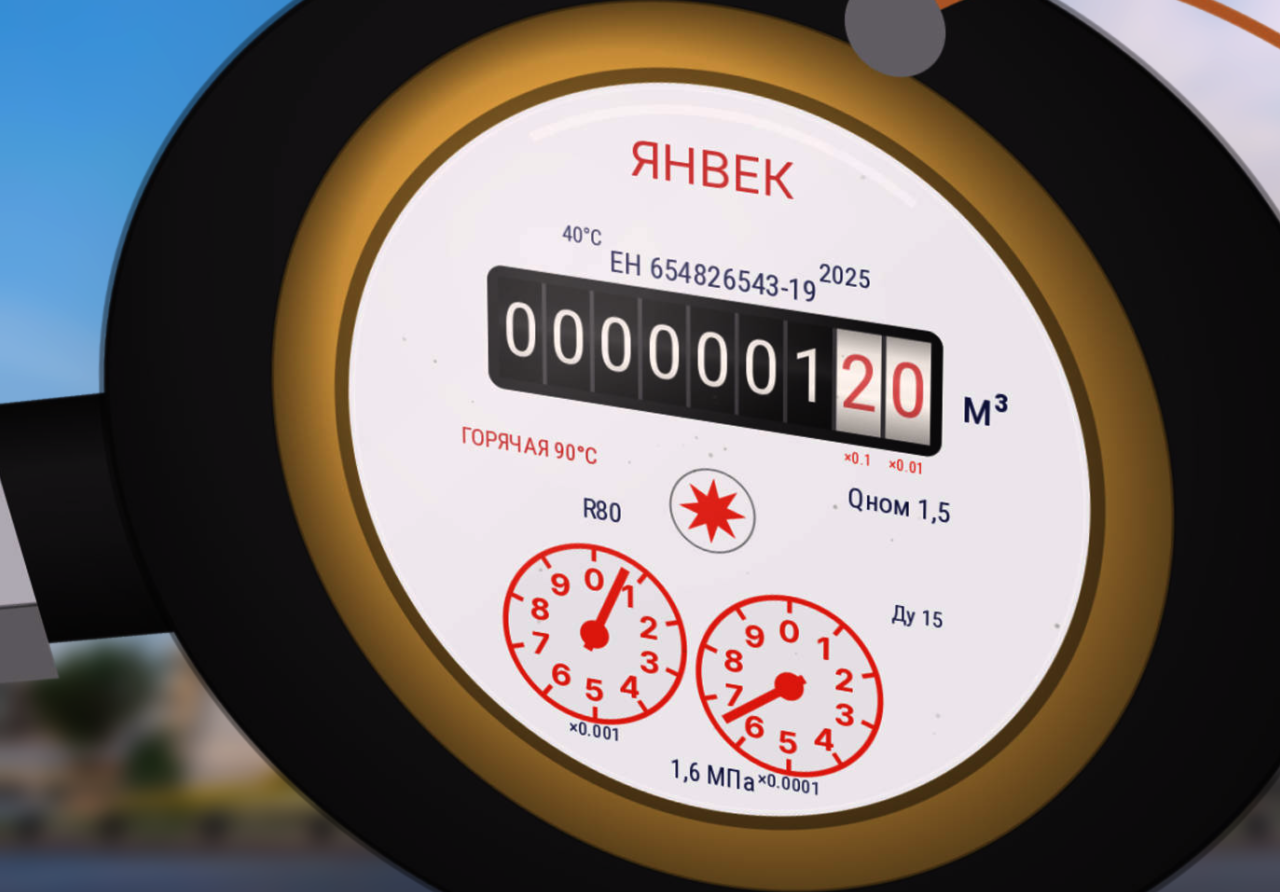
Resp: 1.2006
